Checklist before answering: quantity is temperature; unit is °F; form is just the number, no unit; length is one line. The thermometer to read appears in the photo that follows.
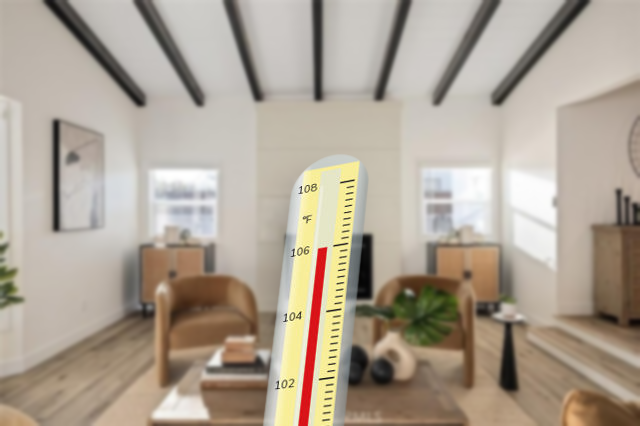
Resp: 106
